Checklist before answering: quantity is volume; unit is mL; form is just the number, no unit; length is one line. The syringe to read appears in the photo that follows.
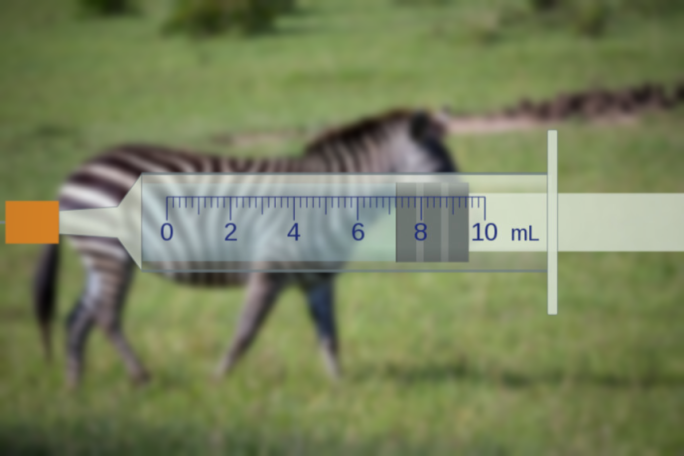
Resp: 7.2
